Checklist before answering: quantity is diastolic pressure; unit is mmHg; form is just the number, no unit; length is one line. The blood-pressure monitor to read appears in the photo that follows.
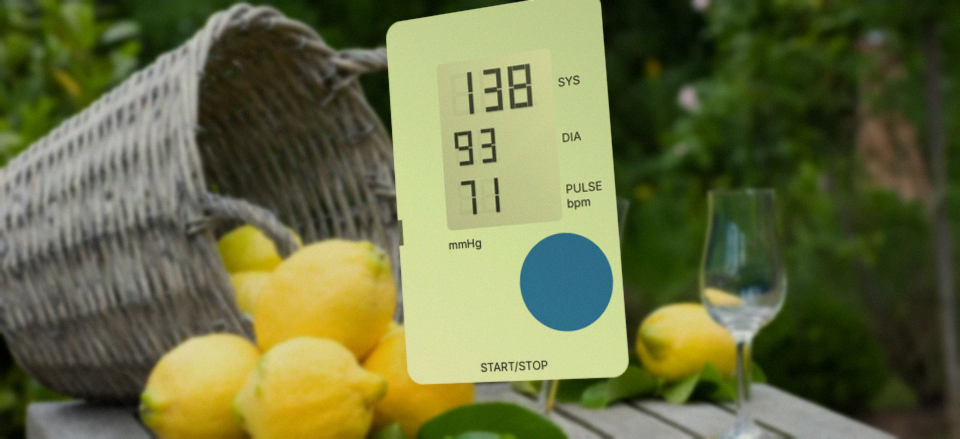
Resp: 93
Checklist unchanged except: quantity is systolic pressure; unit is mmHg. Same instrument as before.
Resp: 138
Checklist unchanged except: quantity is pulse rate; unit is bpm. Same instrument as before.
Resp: 71
